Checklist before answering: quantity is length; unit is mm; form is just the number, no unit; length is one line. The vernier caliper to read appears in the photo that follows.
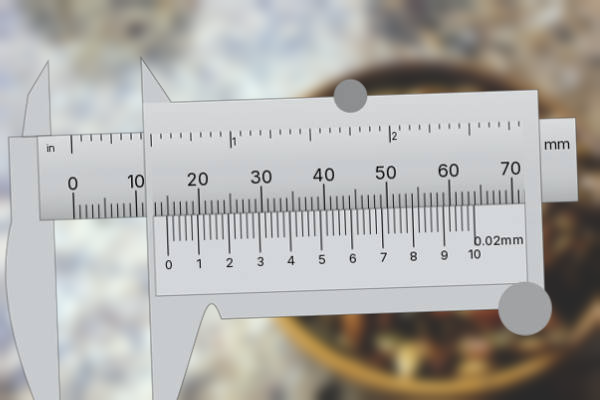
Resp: 14.8
